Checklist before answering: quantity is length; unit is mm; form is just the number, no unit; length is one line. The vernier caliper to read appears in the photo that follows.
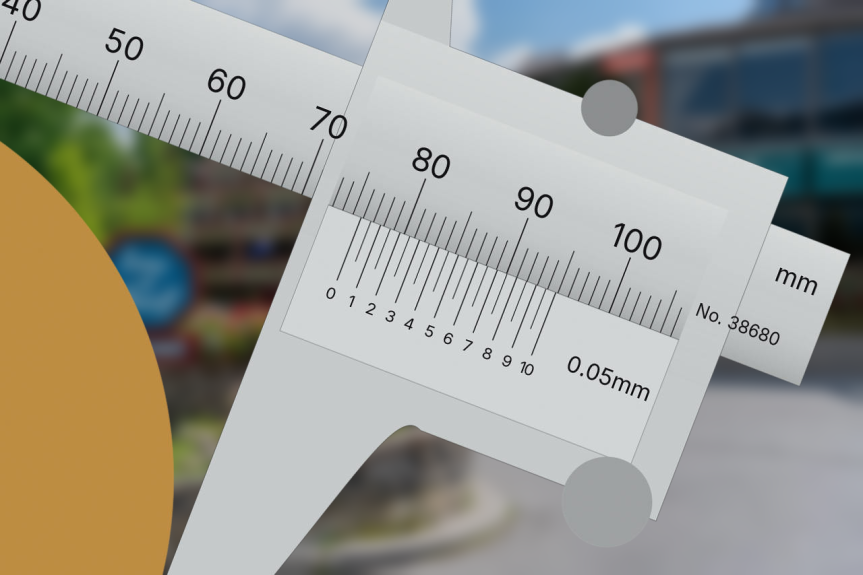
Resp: 75.8
